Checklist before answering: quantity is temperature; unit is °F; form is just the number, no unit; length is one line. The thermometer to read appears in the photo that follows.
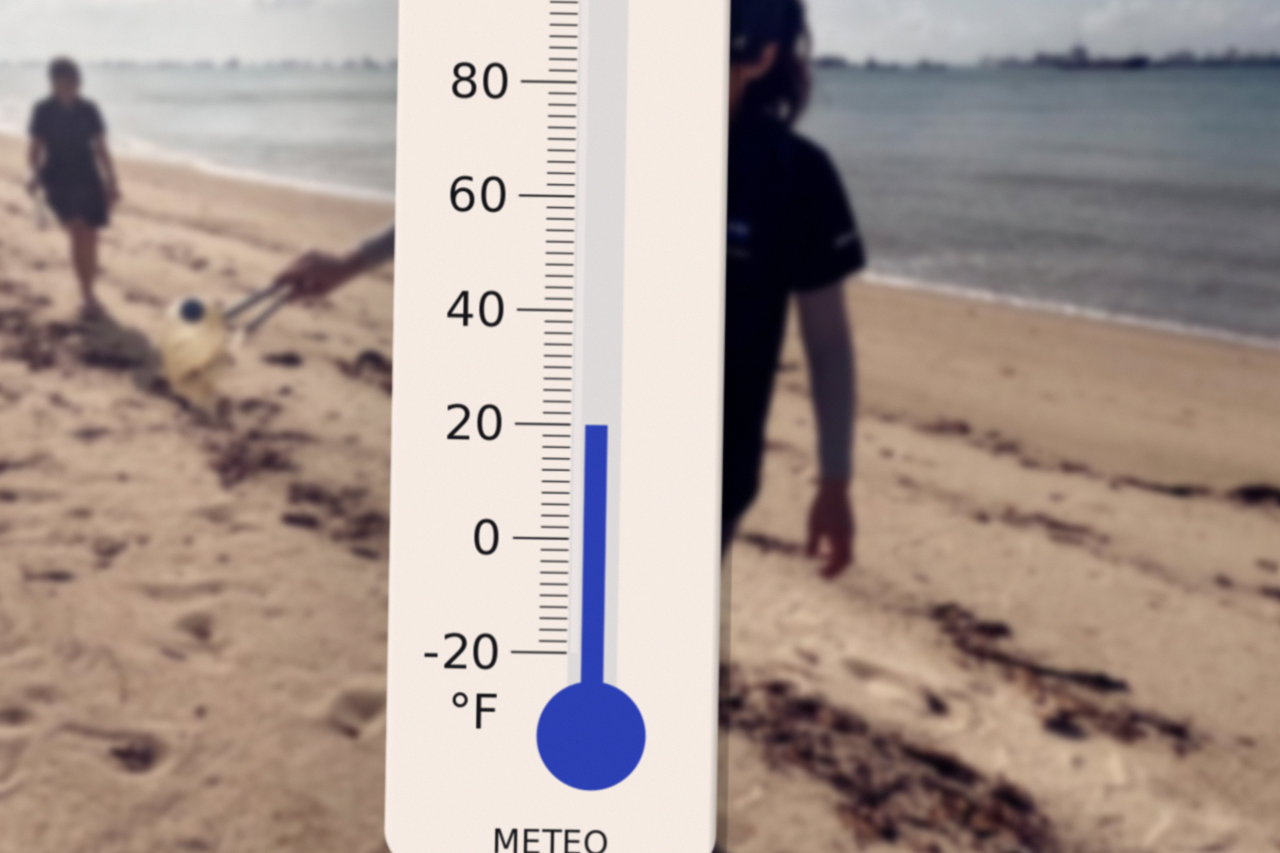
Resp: 20
